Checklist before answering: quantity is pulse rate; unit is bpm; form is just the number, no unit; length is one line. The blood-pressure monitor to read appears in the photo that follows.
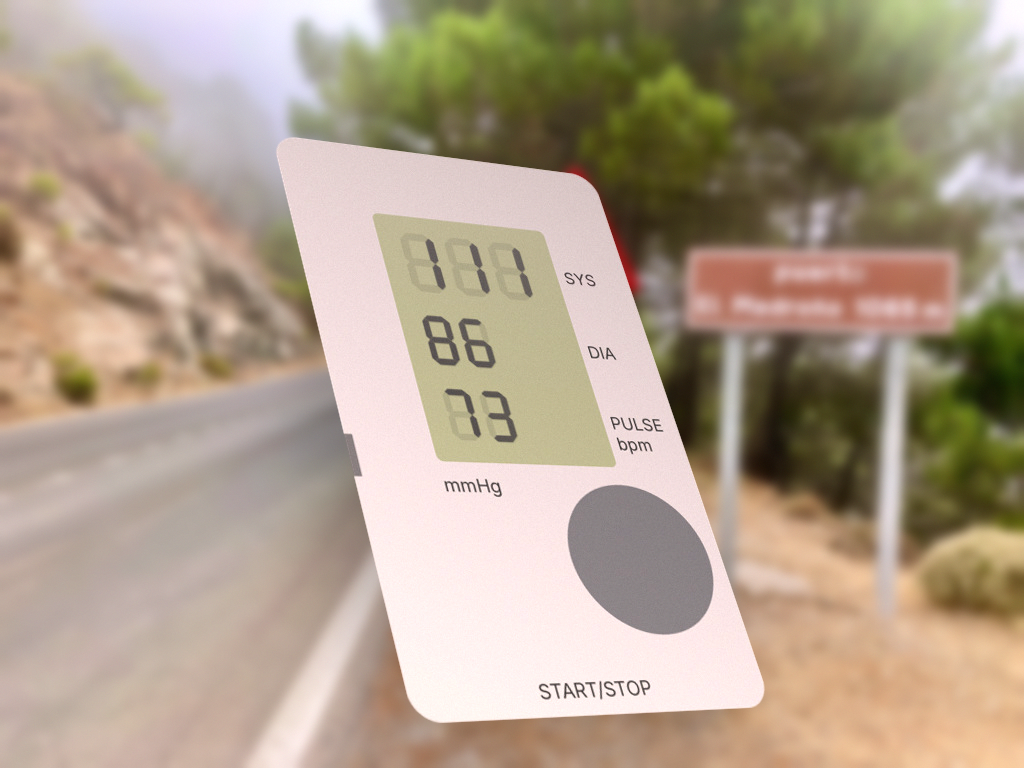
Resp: 73
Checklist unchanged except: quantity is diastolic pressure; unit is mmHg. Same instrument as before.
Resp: 86
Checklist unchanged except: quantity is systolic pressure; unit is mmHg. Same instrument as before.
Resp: 111
